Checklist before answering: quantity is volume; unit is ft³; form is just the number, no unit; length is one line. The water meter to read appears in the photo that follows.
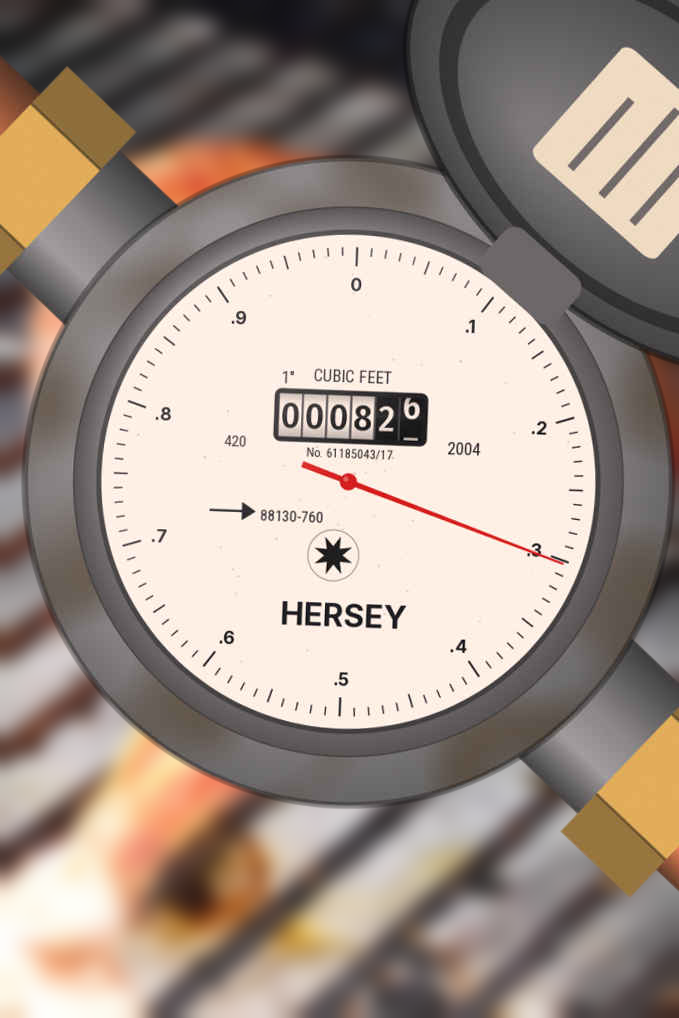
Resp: 826.30
